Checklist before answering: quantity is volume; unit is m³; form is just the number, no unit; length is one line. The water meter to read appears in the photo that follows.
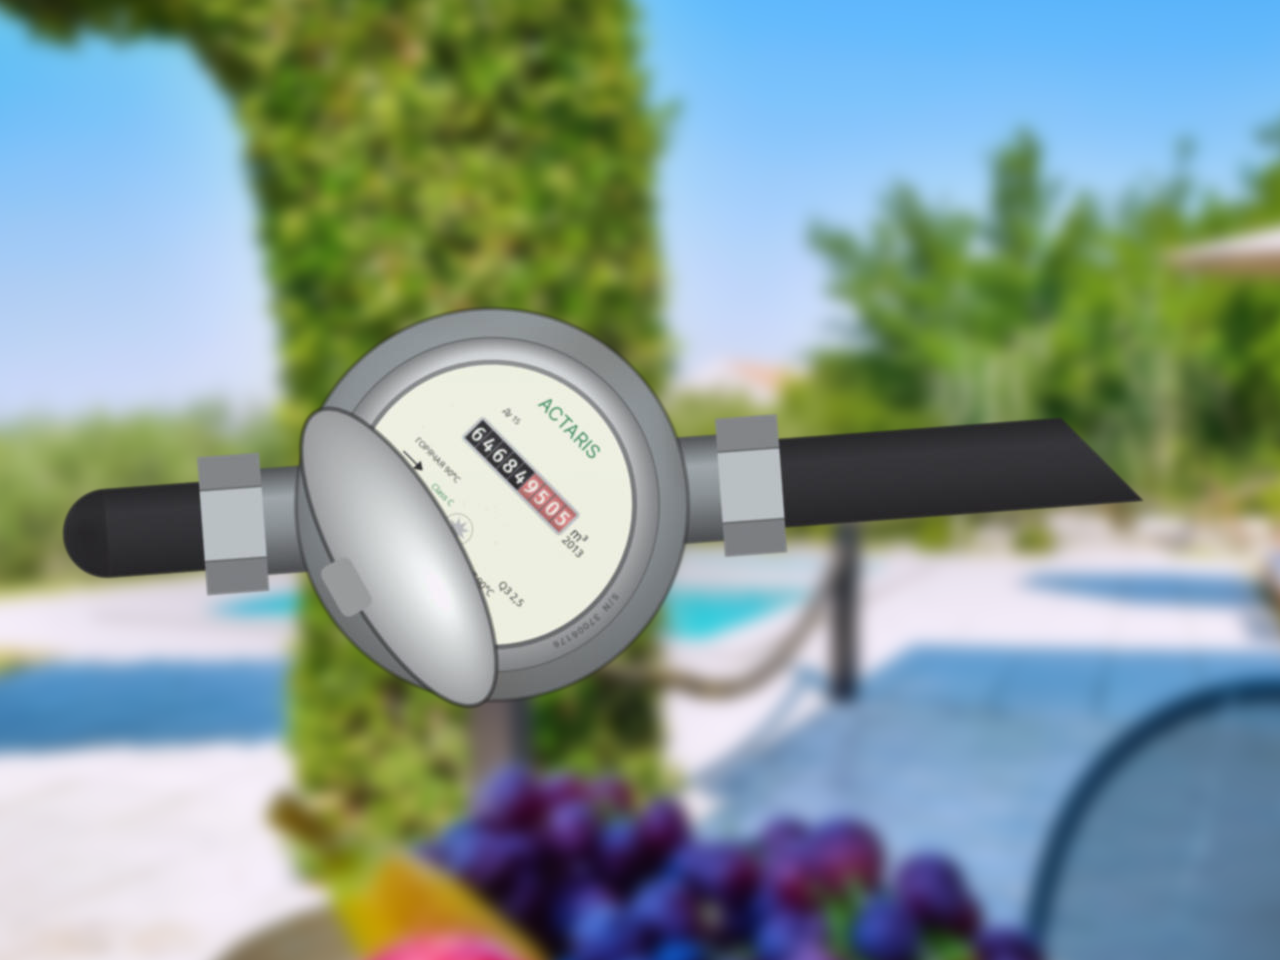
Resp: 64684.9505
